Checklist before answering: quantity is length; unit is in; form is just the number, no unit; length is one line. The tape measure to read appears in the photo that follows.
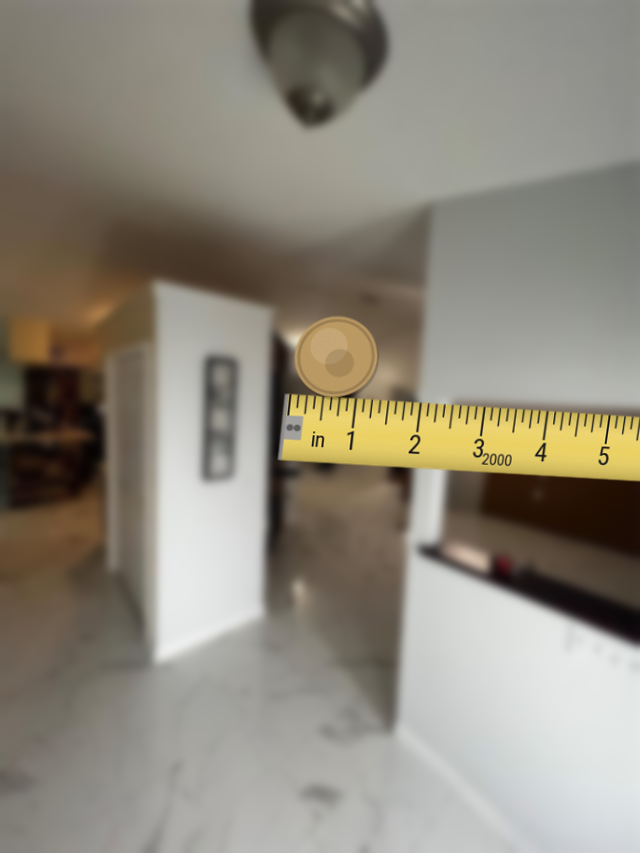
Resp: 1.25
